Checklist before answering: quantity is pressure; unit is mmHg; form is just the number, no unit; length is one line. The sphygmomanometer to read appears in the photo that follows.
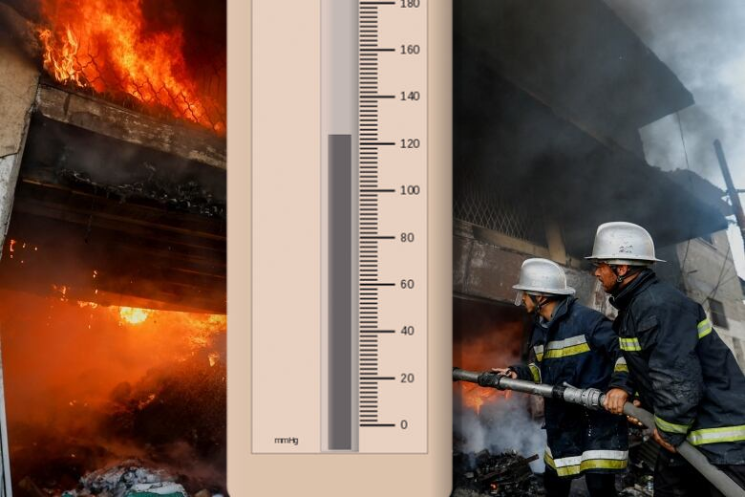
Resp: 124
